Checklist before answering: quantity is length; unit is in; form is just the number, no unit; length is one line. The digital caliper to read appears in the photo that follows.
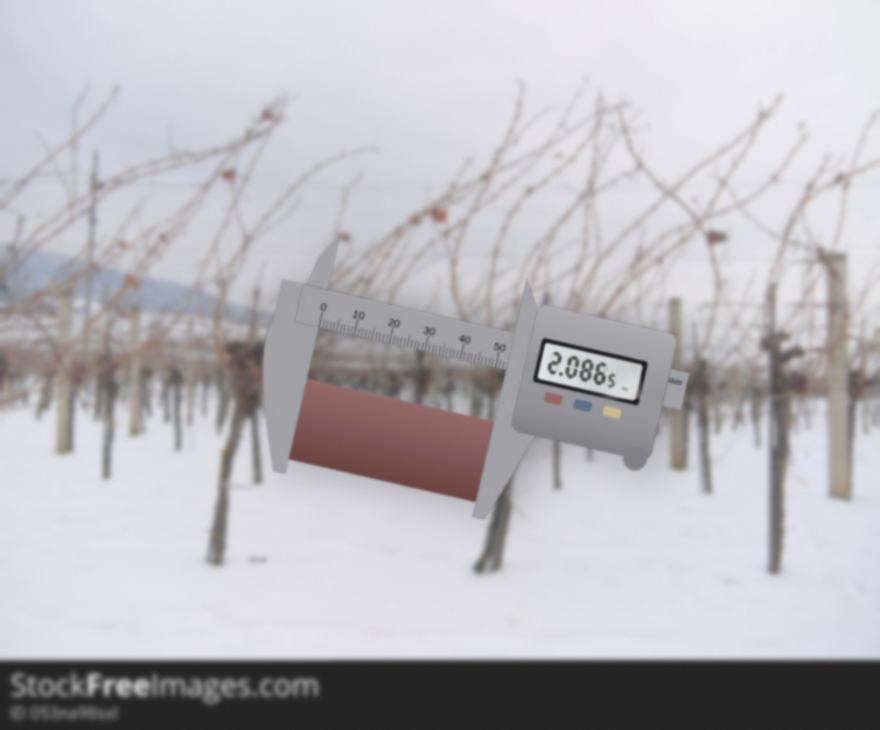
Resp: 2.0865
